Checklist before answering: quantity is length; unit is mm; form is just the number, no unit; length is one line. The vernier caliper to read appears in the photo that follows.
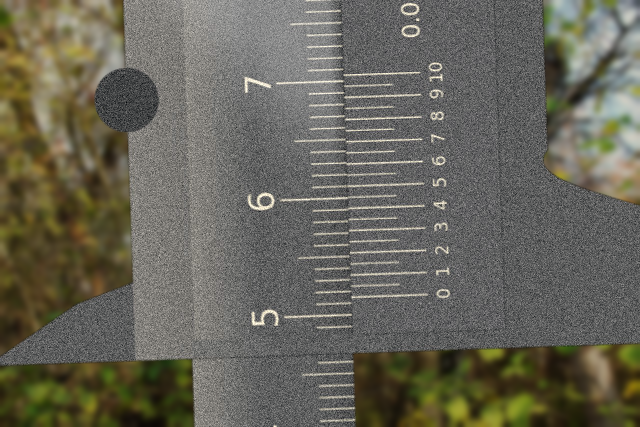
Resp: 51.5
